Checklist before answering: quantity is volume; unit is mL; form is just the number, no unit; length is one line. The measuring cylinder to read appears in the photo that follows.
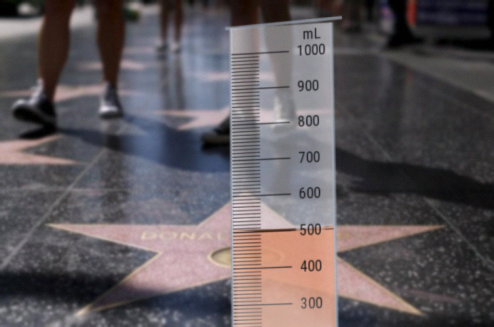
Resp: 500
